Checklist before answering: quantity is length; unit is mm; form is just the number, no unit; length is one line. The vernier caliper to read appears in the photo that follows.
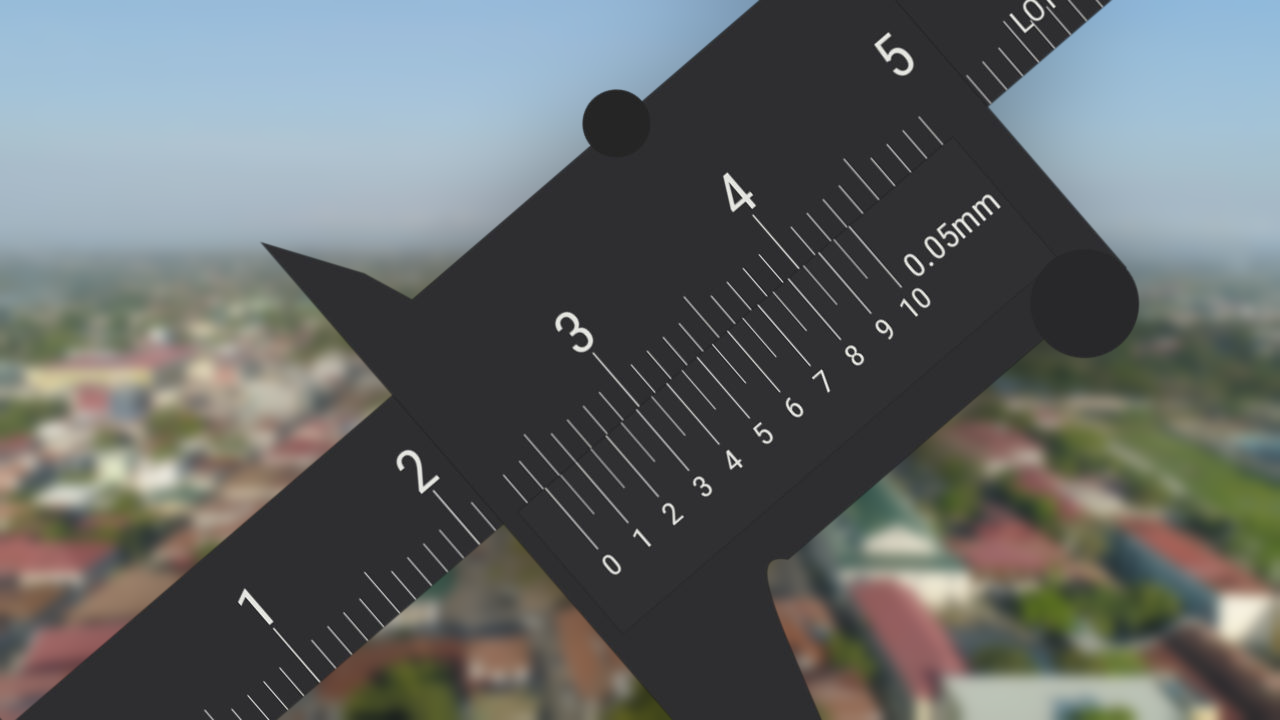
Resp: 24.1
